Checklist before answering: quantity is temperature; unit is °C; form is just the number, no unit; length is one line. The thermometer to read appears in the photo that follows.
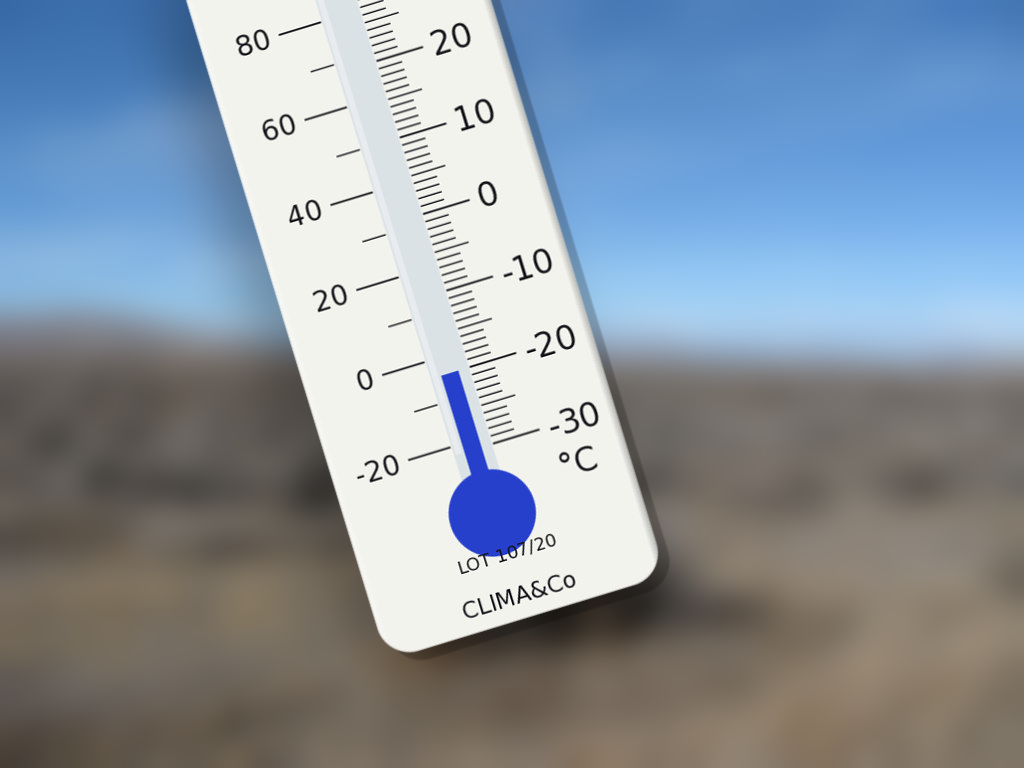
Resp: -20
